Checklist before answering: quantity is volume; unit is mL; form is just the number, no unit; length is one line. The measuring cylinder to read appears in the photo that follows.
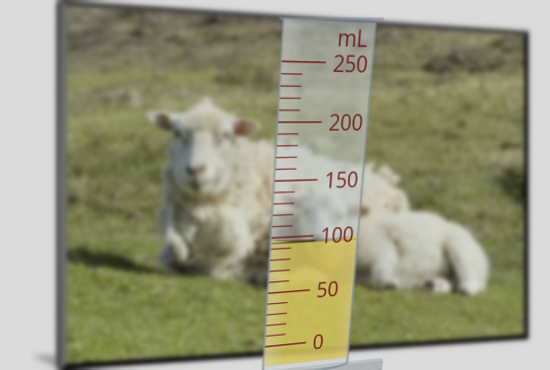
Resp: 95
